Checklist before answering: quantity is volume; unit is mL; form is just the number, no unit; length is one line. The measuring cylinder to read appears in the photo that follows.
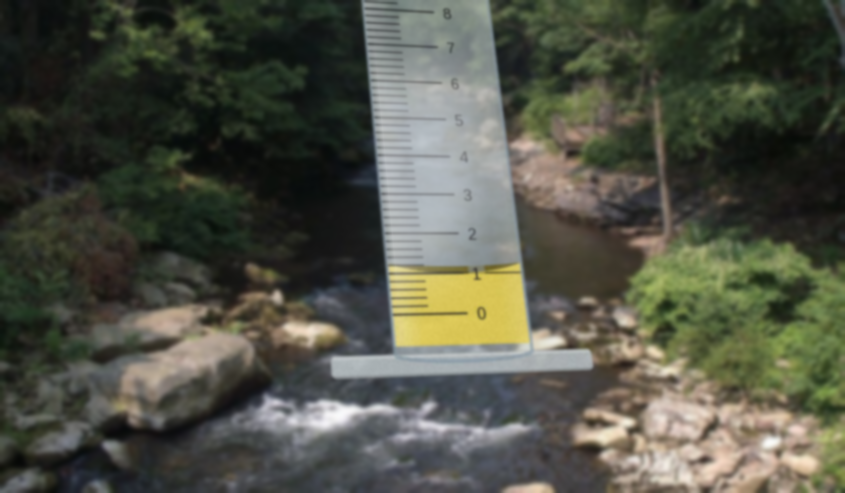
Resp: 1
